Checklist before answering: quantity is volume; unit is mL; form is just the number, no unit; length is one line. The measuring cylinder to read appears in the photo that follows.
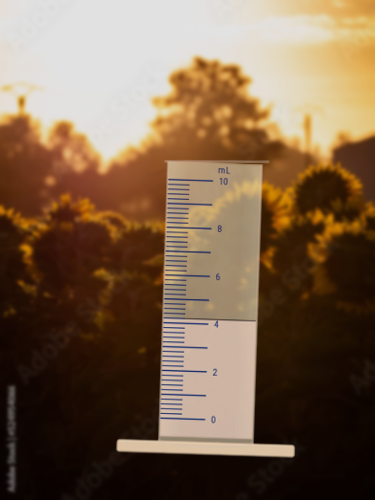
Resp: 4.2
